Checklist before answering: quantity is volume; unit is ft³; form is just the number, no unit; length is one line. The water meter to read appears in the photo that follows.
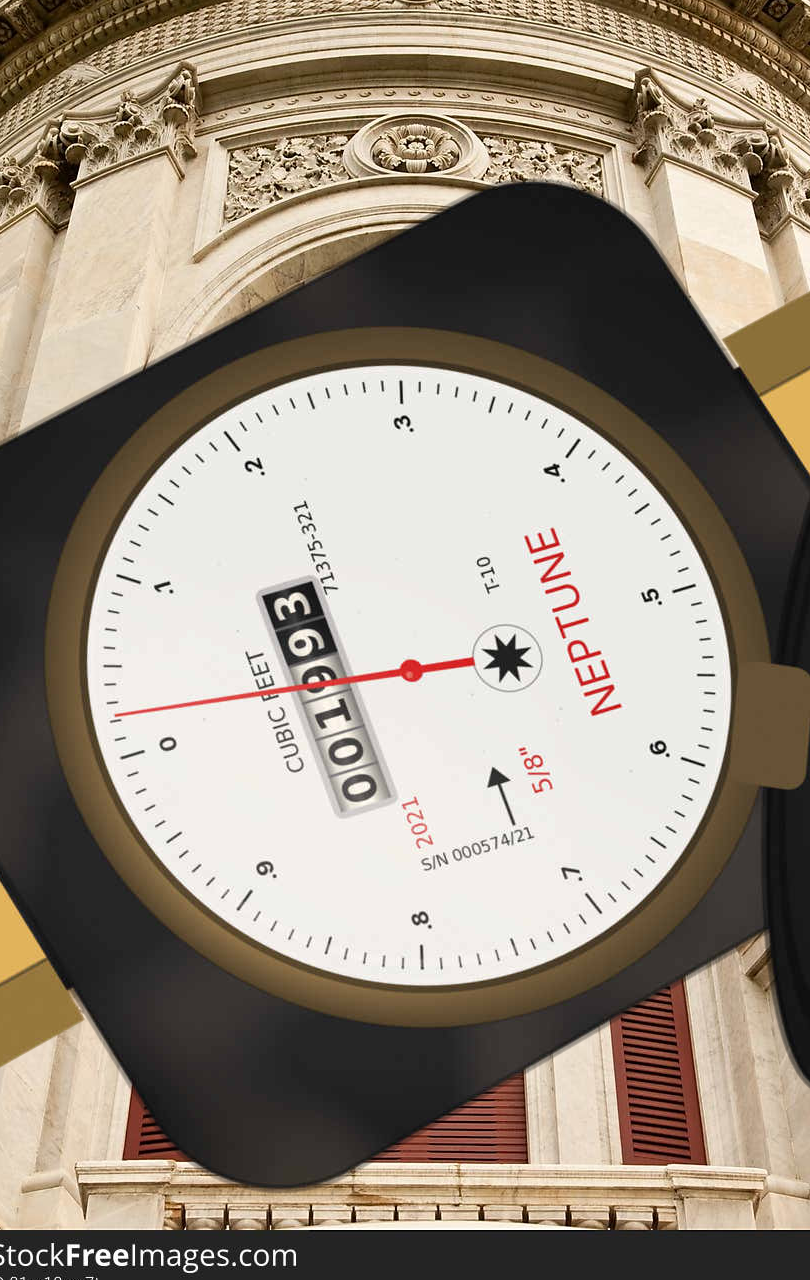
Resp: 1993.02
